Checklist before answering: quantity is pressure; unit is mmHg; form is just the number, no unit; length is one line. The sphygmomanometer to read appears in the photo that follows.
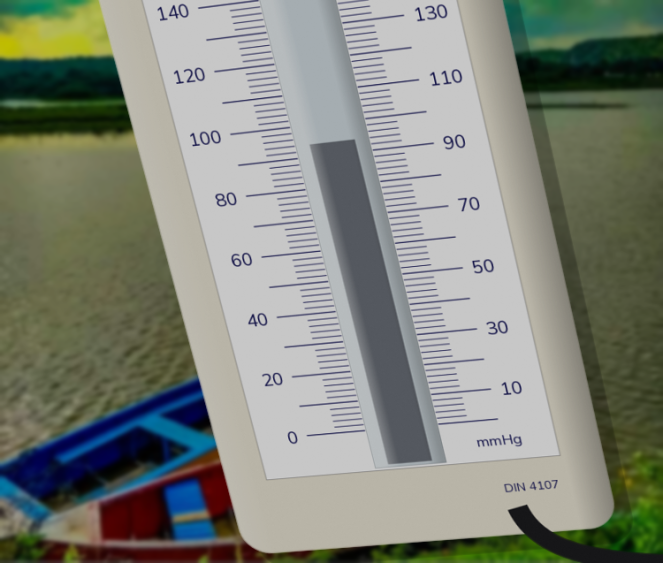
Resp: 94
